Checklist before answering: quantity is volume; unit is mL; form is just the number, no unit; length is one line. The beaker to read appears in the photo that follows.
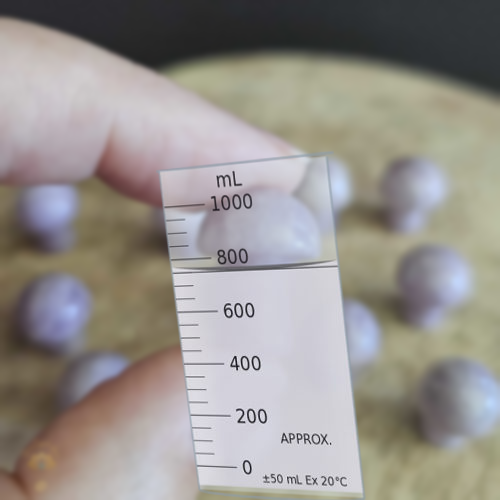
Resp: 750
